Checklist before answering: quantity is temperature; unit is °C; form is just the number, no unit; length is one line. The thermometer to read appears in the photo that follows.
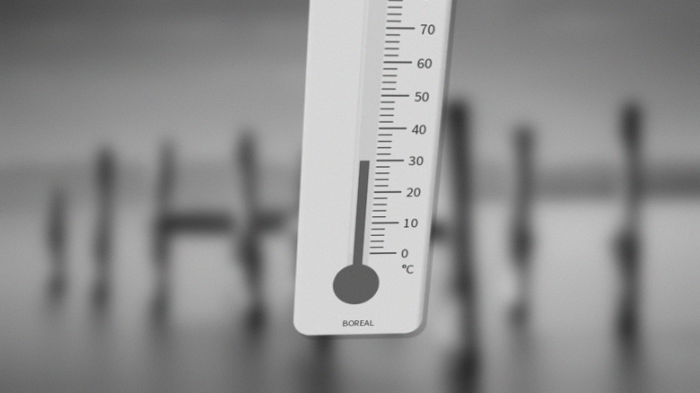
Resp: 30
